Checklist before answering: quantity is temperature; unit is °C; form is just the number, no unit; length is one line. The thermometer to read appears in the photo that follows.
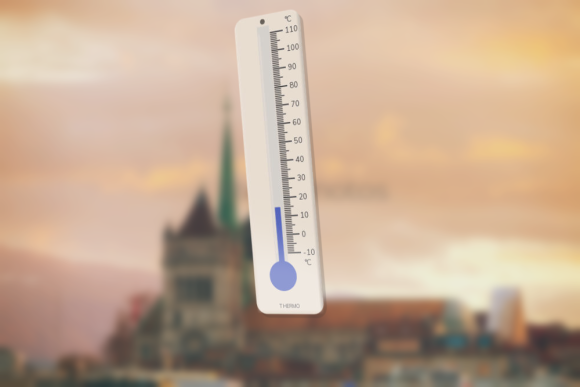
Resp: 15
